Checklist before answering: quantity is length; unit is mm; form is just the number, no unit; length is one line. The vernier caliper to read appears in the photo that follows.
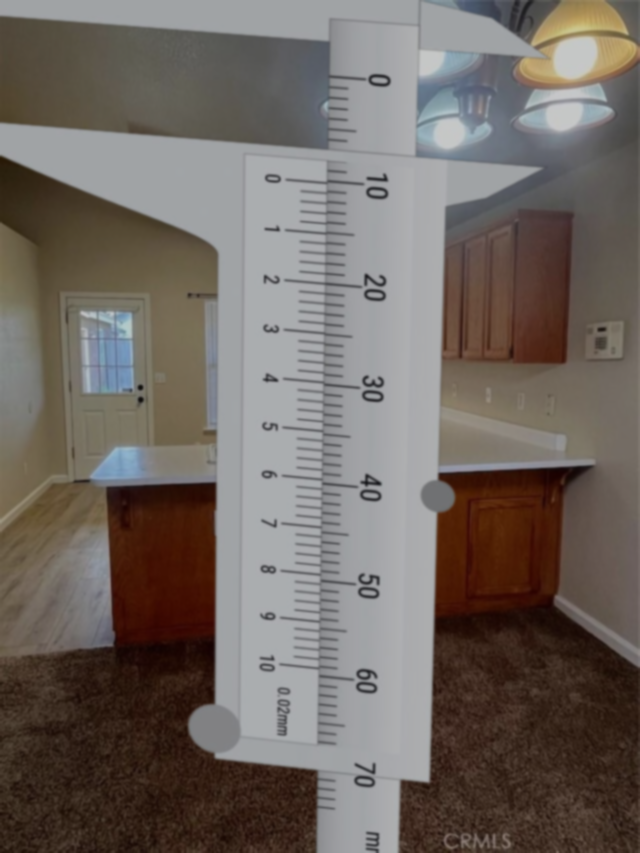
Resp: 10.2
